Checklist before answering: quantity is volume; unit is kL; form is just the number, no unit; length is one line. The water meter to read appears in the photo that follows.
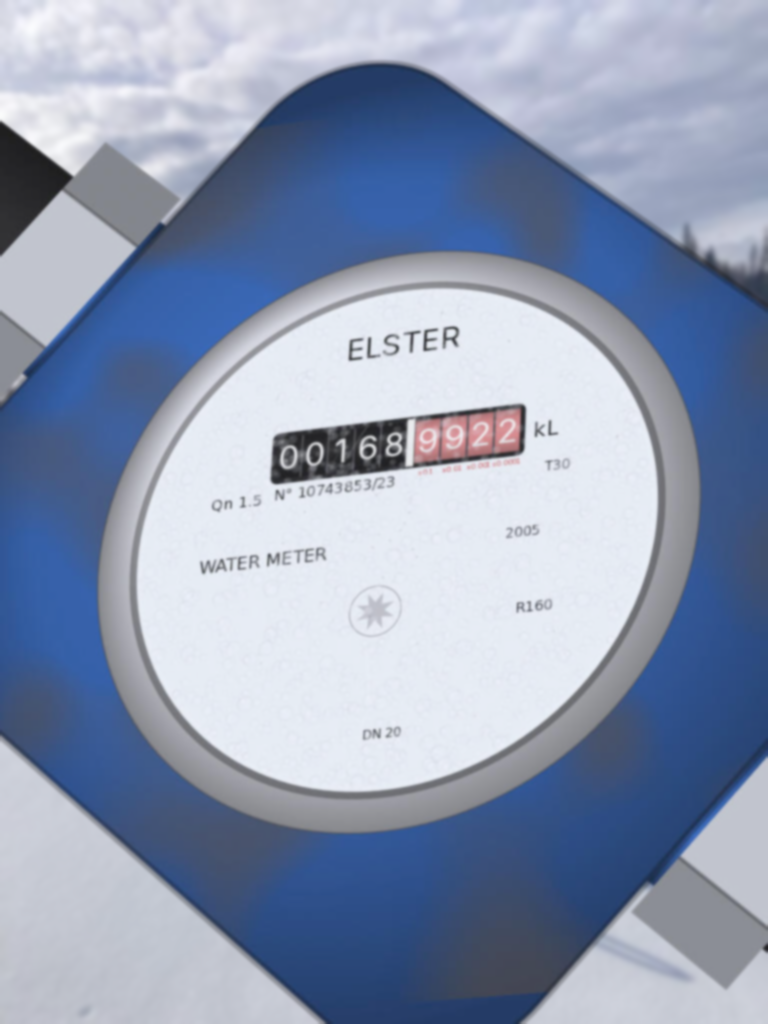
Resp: 168.9922
